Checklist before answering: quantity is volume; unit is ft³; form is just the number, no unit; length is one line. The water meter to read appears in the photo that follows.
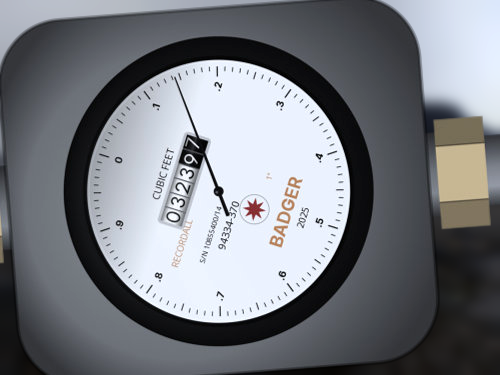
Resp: 32397.14
